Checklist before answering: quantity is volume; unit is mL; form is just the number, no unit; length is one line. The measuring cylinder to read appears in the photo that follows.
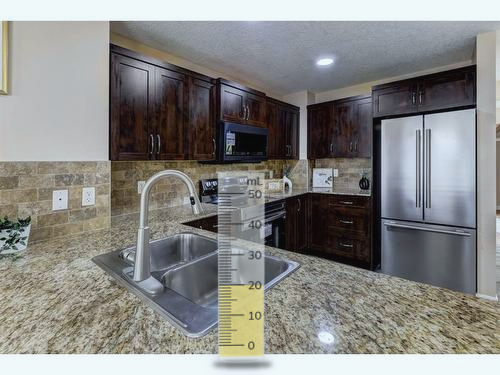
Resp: 20
